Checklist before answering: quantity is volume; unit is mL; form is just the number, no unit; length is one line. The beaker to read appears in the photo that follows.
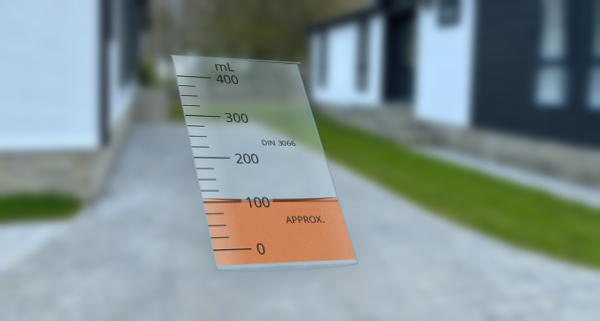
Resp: 100
